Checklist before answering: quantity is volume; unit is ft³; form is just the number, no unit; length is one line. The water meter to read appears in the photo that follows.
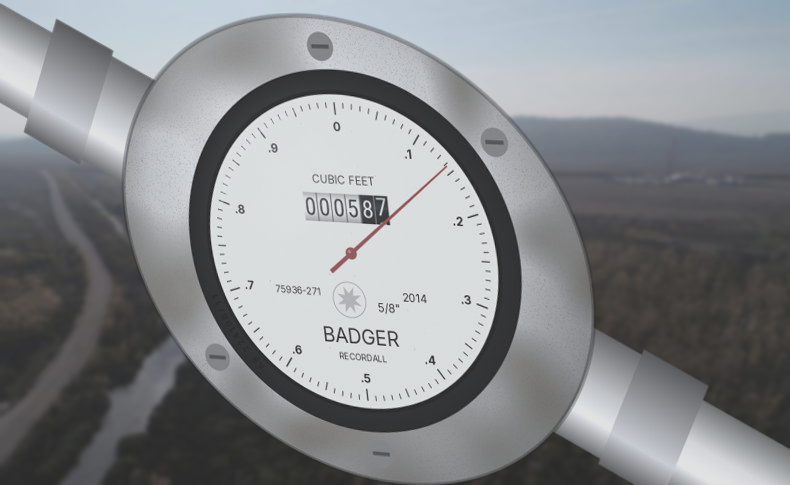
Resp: 587.14
